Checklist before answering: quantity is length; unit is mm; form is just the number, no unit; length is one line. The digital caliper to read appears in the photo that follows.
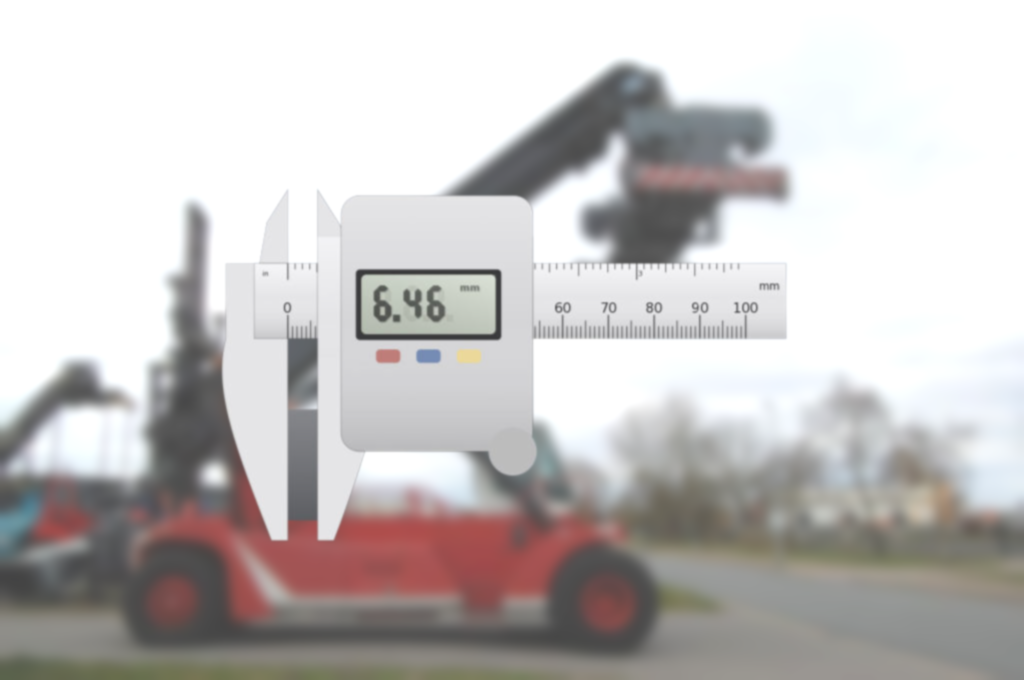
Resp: 6.46
